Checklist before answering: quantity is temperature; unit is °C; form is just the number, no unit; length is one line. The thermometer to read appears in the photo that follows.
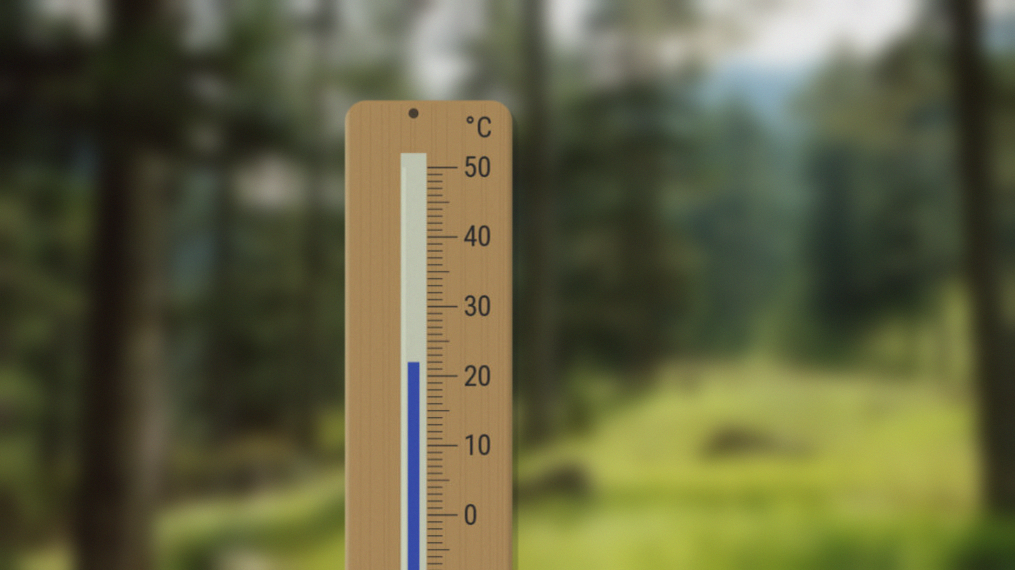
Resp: 22
